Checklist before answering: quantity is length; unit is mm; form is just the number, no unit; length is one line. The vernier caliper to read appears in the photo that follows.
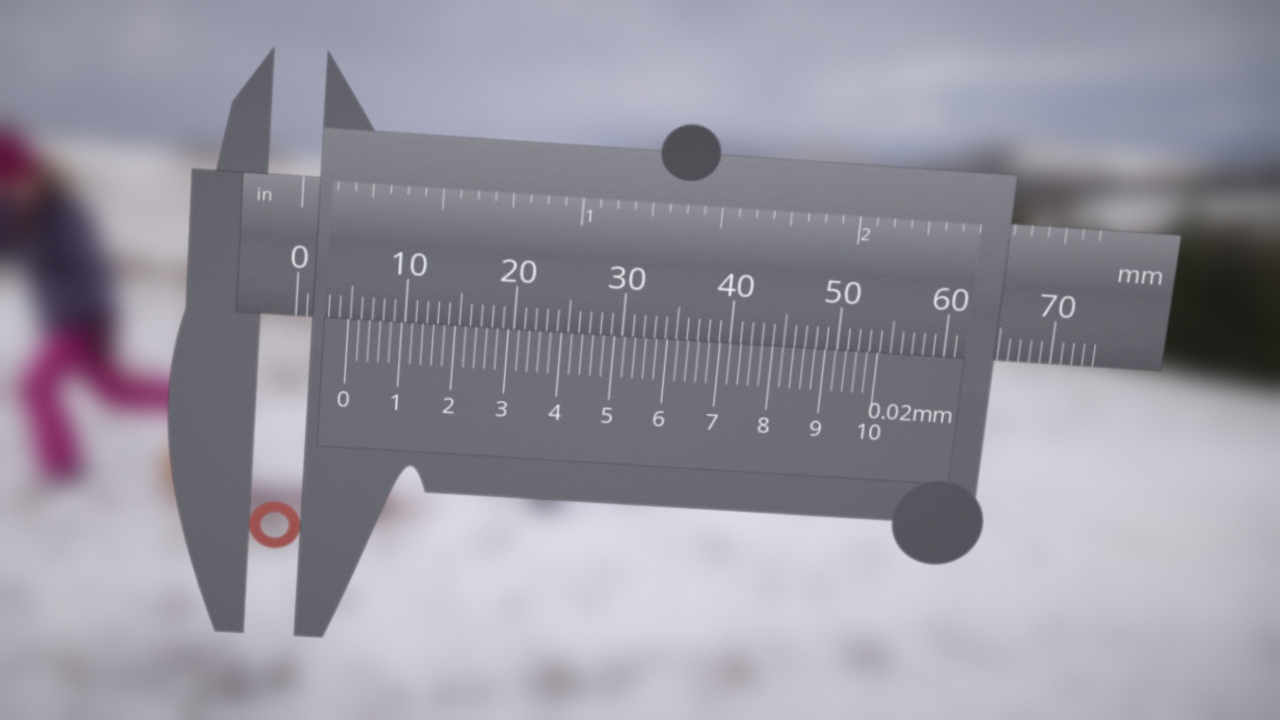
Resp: 4.8
